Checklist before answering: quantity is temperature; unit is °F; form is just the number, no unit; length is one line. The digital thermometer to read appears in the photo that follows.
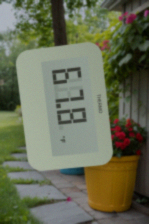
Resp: 67.8
